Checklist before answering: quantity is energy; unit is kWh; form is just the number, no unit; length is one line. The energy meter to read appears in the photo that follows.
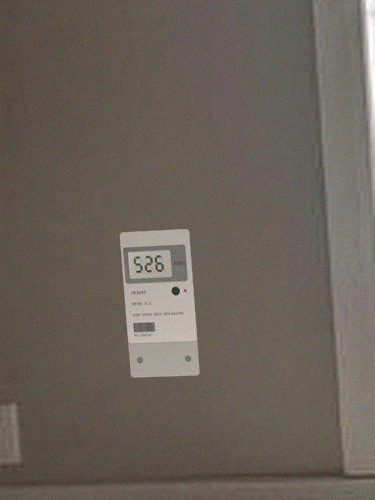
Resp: 526
